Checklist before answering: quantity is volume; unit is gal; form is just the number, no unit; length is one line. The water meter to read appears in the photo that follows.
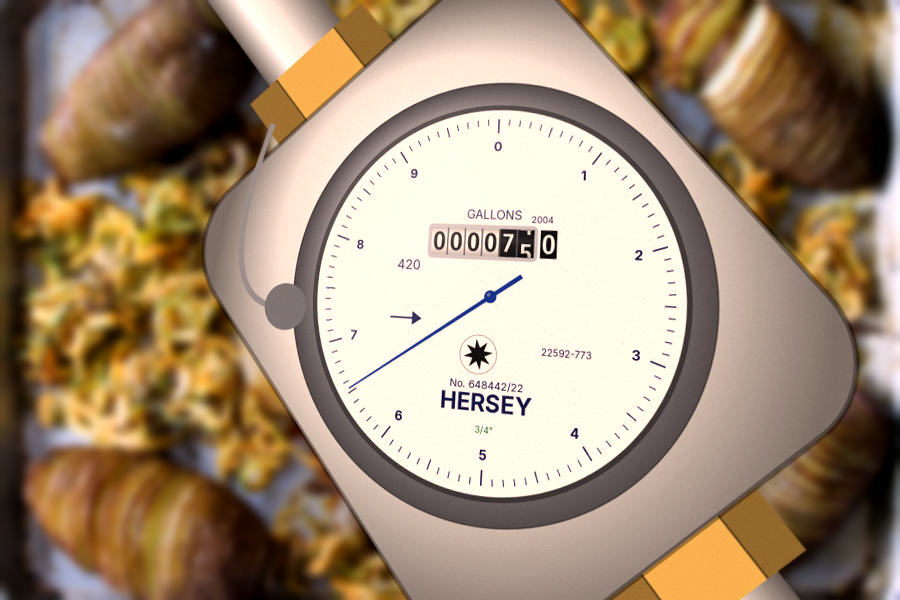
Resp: 746.5
